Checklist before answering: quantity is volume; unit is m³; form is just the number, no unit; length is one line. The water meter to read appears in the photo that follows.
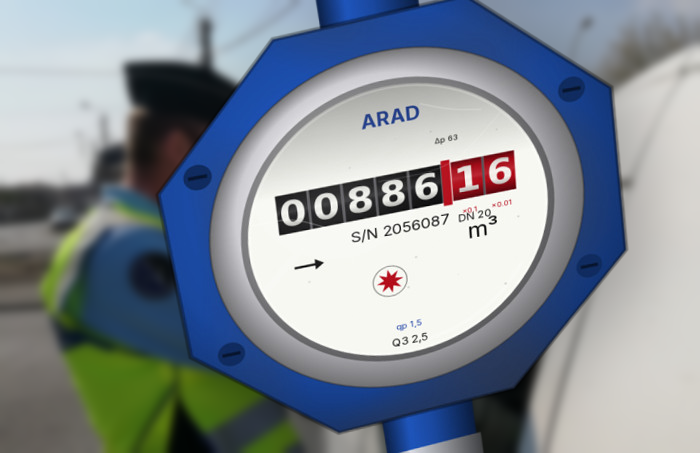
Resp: 886.16
